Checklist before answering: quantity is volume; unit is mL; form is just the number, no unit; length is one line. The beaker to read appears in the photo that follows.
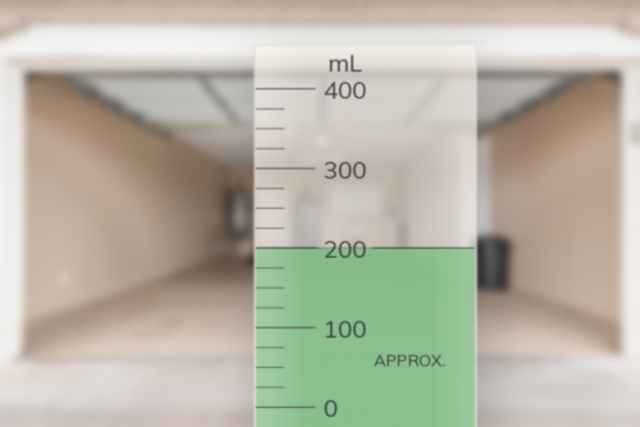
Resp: 200
